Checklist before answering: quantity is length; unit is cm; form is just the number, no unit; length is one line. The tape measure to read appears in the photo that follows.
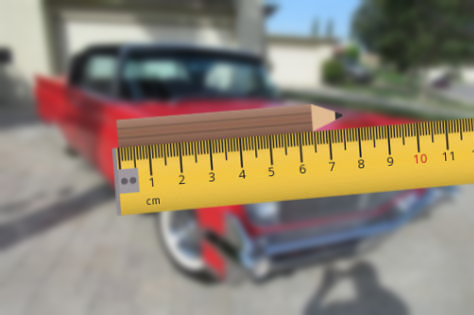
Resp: 7.5
